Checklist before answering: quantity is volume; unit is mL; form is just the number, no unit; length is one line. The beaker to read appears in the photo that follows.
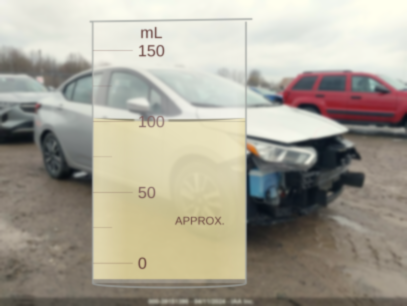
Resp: 100
